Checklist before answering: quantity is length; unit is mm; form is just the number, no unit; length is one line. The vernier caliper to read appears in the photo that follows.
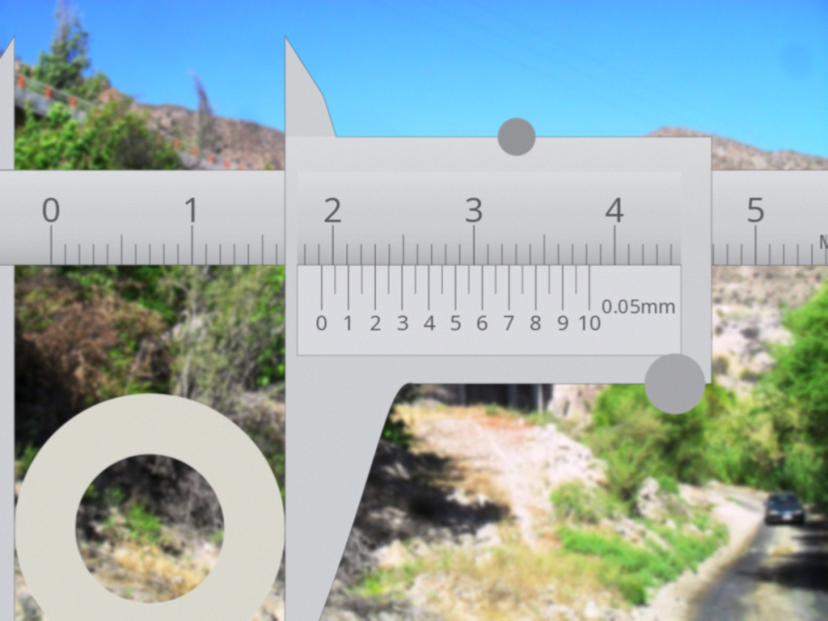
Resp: 19.2
